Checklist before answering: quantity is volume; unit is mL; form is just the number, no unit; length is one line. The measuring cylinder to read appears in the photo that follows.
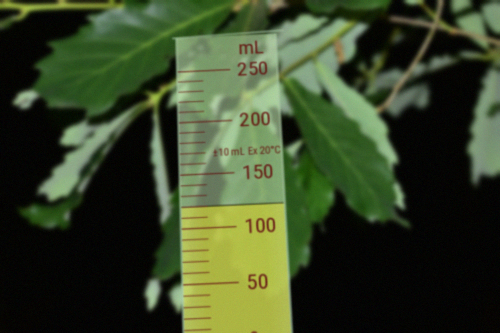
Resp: 120
